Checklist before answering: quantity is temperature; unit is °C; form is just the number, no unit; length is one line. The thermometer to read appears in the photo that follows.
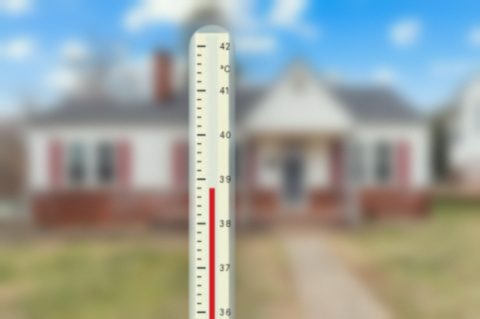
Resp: 38.8
